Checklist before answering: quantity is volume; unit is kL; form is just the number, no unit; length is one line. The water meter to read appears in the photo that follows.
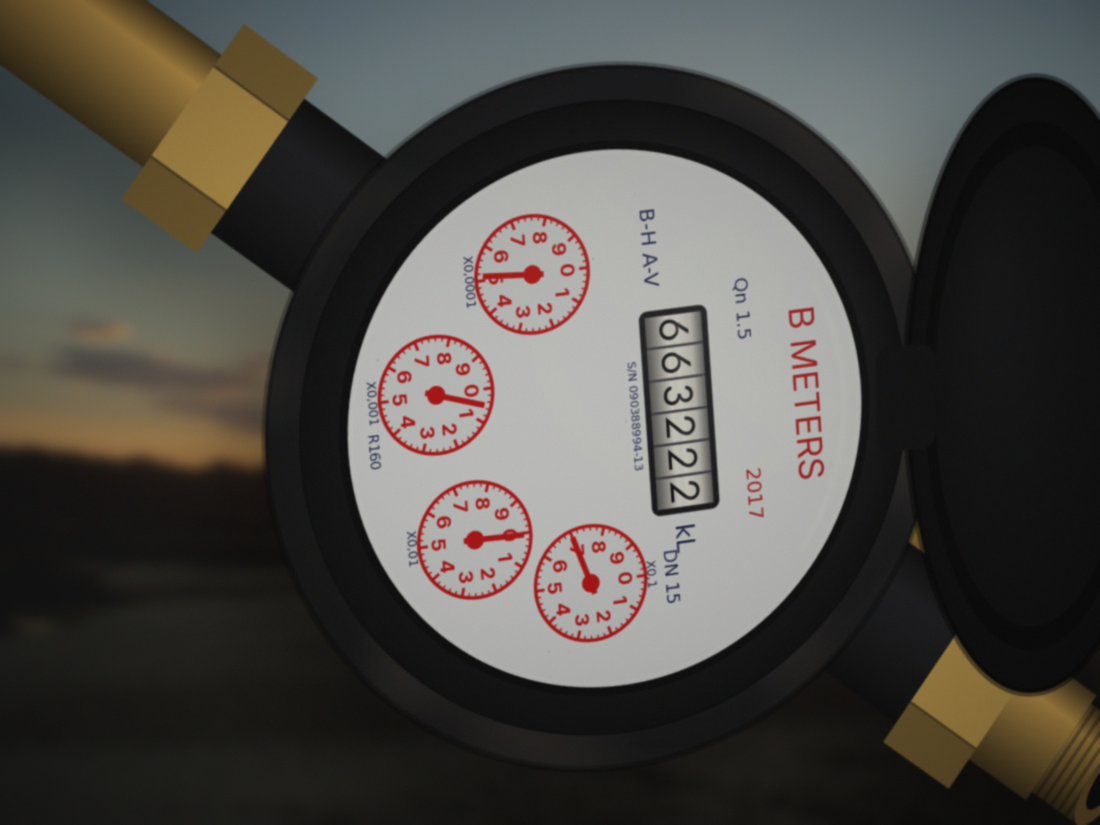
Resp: 663222.7005
